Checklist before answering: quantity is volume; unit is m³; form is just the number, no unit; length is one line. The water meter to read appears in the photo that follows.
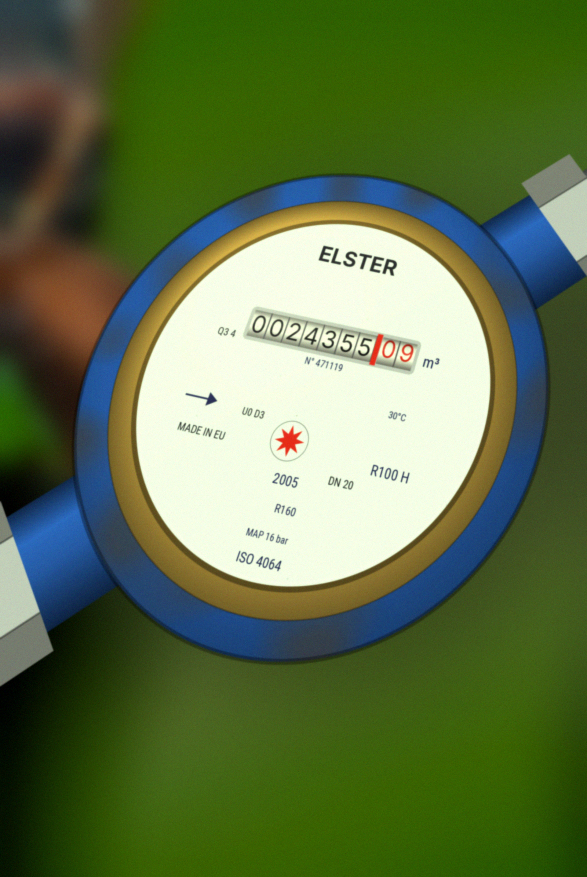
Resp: 24355.09
